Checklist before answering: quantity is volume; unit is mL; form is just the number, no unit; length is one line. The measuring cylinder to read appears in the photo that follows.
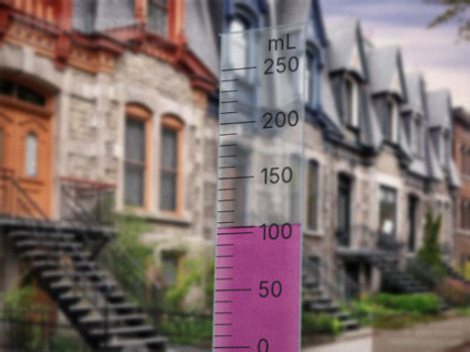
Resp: 105
